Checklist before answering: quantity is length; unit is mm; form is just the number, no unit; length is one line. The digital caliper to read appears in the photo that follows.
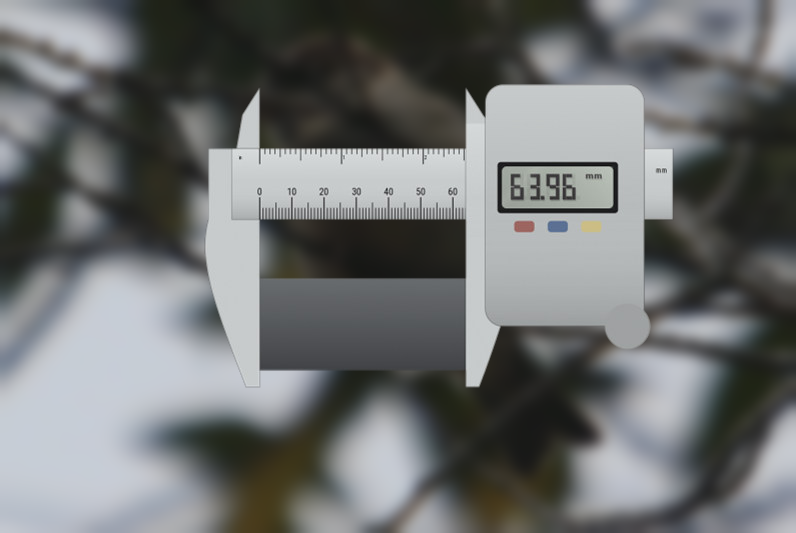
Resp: 63.96
